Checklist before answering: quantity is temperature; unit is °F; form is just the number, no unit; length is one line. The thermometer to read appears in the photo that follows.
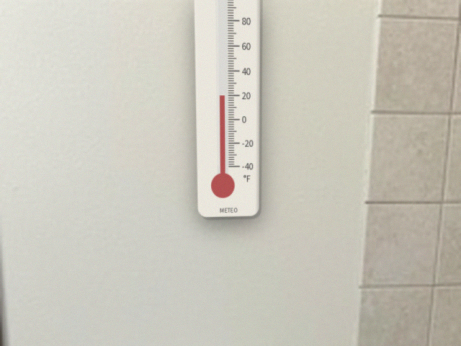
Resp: 20
